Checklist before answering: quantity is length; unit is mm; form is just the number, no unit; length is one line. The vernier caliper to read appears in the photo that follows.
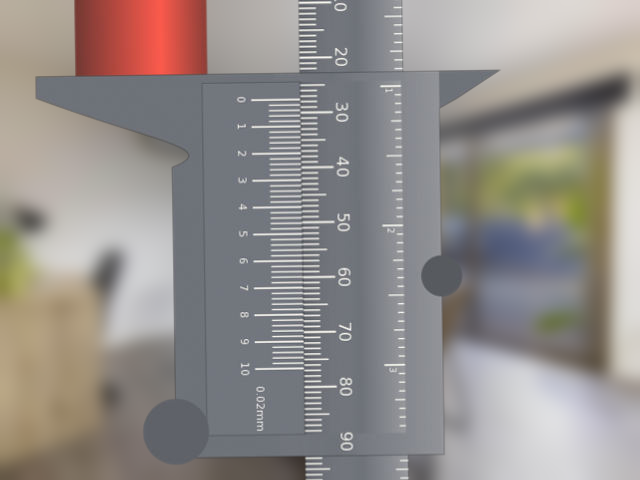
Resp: 27.6
